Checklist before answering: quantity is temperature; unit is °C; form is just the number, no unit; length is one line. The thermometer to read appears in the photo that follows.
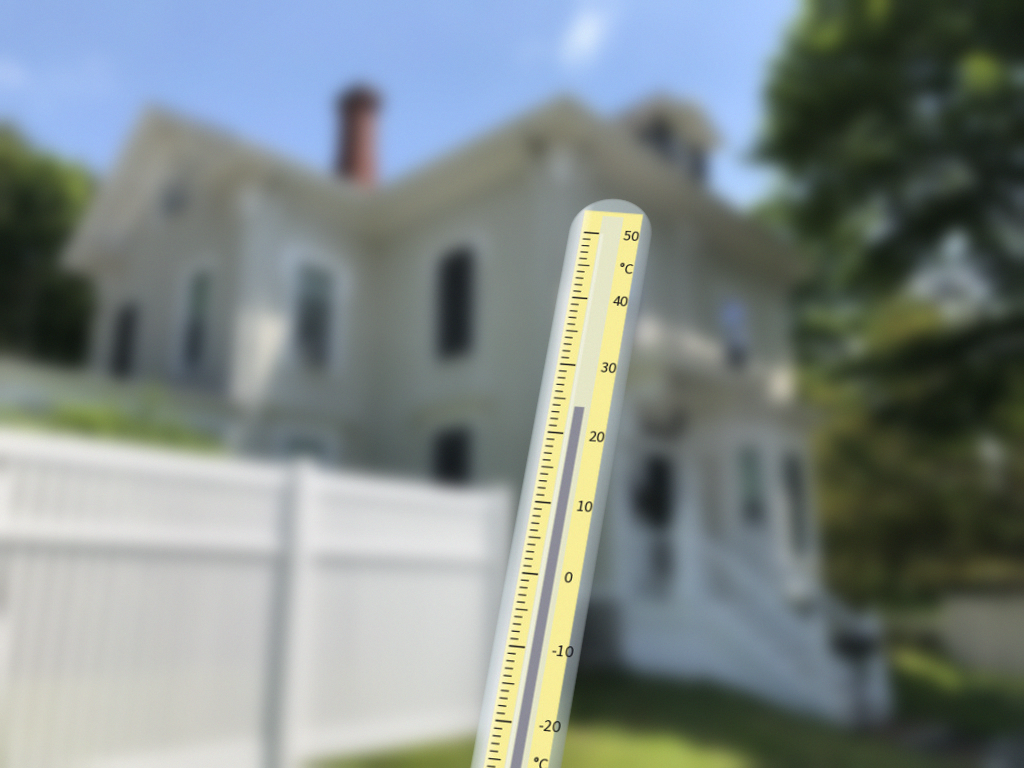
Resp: 24
